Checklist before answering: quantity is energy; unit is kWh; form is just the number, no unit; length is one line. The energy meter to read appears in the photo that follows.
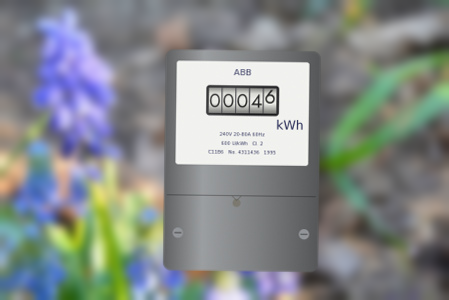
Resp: 46
